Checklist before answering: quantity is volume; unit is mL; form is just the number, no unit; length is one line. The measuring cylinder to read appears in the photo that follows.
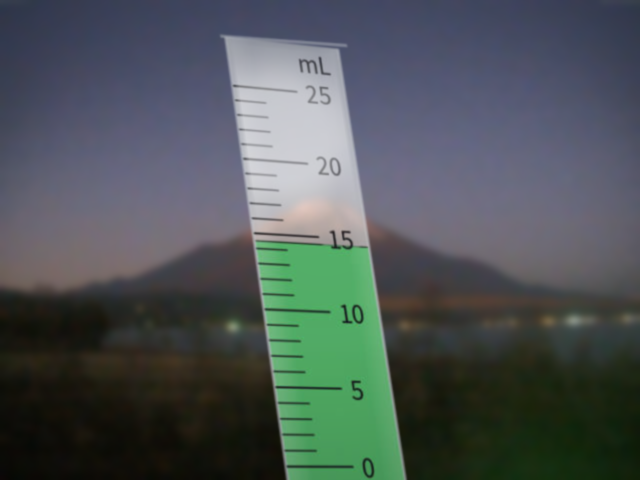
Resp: 14.5
